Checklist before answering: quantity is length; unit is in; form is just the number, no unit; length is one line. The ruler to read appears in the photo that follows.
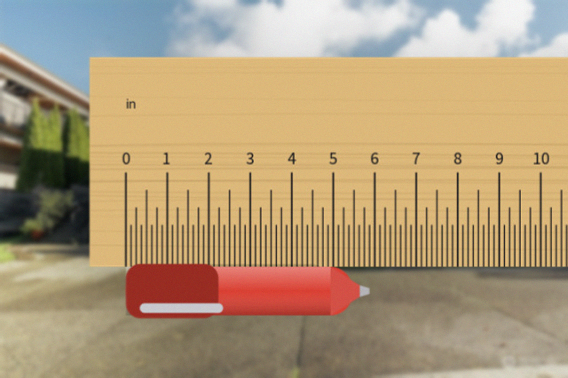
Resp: 5.875
